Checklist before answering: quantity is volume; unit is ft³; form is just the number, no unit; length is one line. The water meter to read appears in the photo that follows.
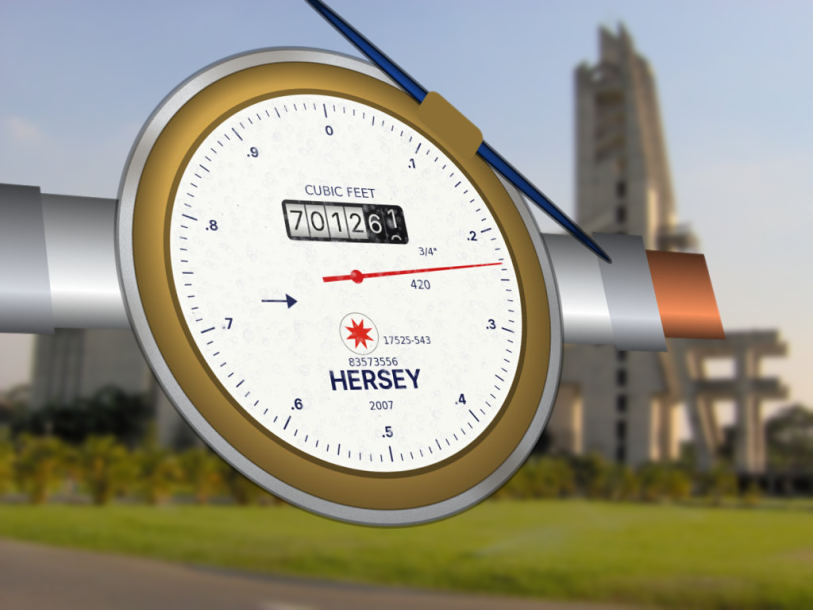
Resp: 701261.23
